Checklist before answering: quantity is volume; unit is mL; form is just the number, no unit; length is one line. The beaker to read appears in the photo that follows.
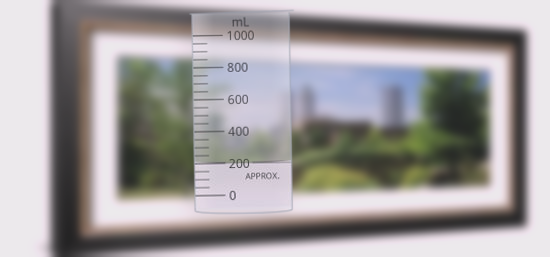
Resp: 200
